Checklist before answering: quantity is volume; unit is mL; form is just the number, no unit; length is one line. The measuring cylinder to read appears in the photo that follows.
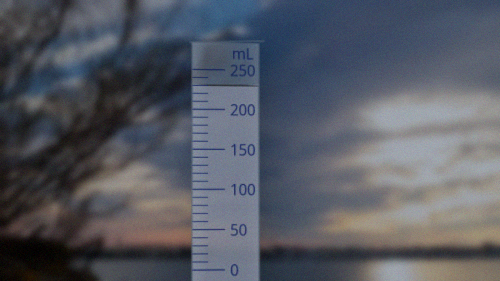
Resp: 230
